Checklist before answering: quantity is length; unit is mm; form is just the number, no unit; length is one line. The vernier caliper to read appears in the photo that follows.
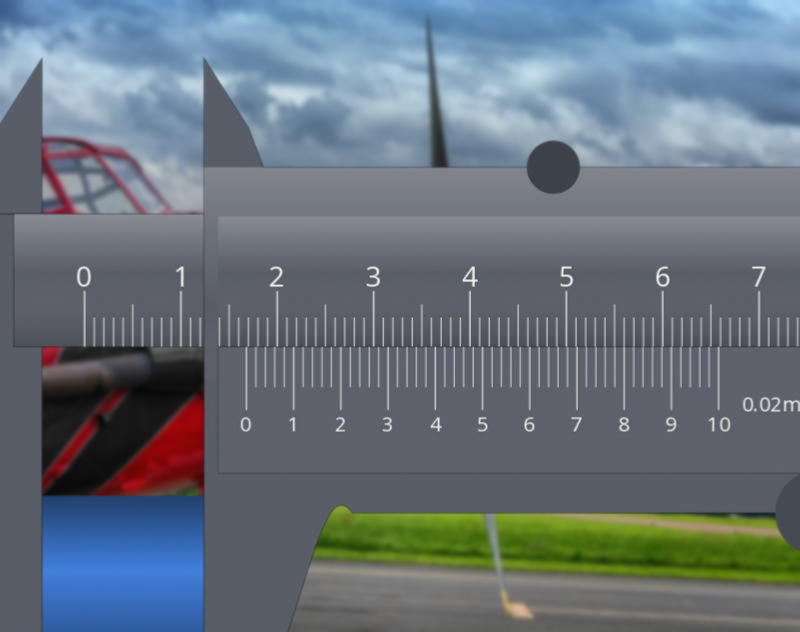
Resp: 16.8
